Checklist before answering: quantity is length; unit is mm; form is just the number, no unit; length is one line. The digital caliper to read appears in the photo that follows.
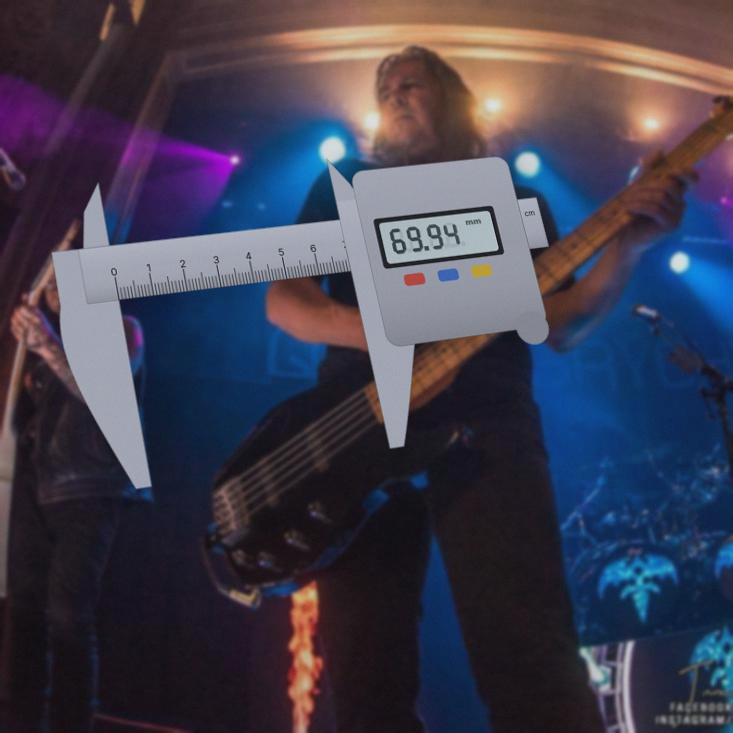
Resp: 69.94
